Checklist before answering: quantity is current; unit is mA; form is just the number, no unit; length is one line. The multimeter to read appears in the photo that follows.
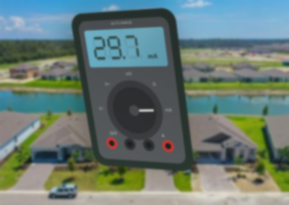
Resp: 29.7
